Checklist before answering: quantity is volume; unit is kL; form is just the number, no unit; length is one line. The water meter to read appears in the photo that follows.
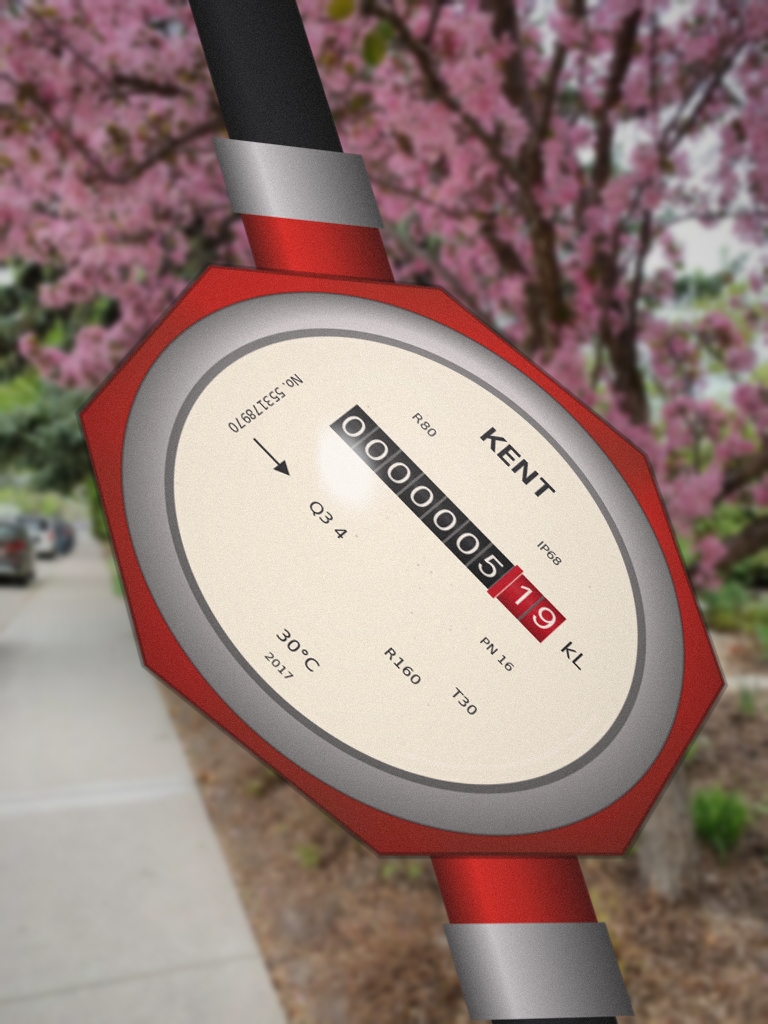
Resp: 5.19
